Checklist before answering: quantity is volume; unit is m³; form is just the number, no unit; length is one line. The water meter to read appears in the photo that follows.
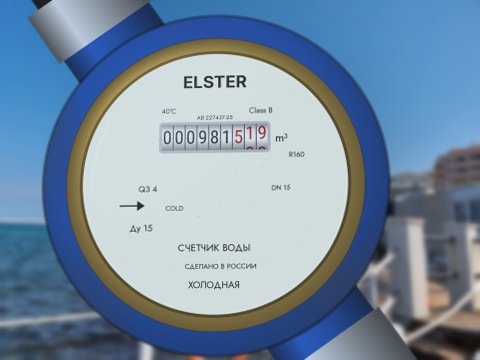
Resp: 981.519
